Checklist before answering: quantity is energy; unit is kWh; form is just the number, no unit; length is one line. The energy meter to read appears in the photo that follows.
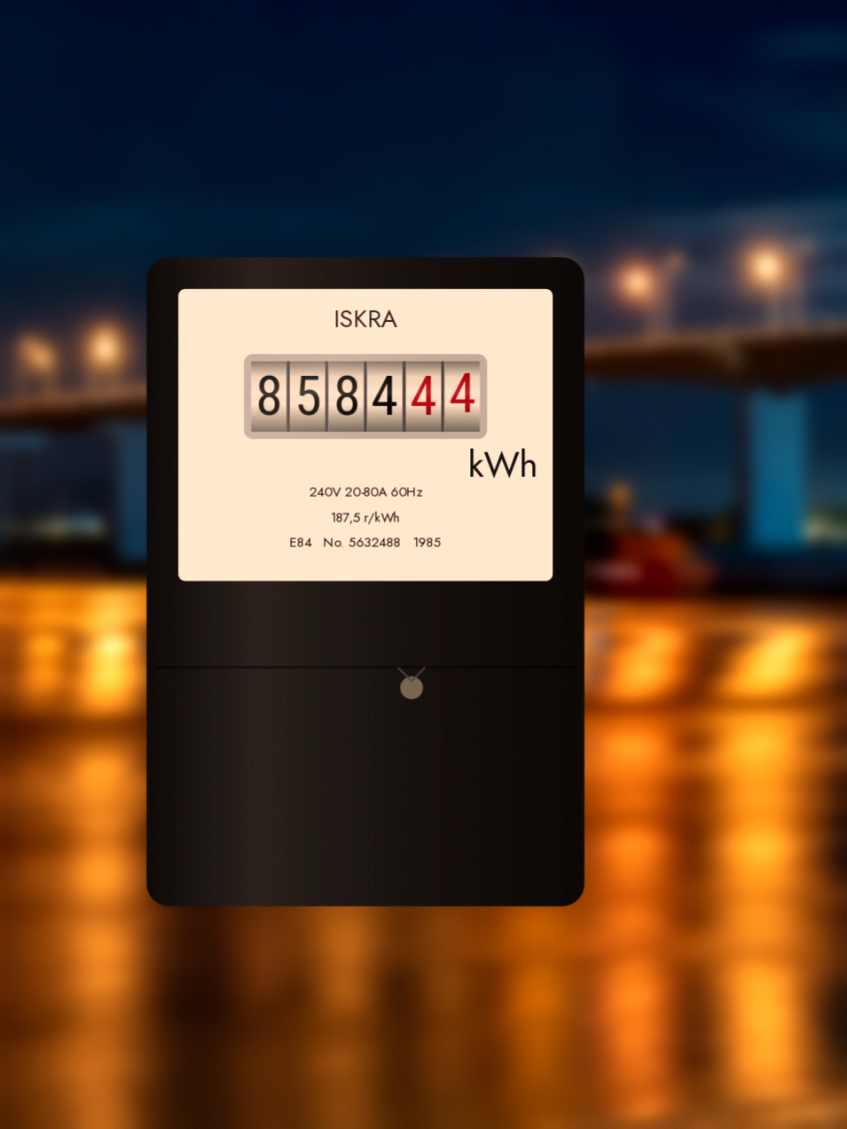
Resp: 8584.44
